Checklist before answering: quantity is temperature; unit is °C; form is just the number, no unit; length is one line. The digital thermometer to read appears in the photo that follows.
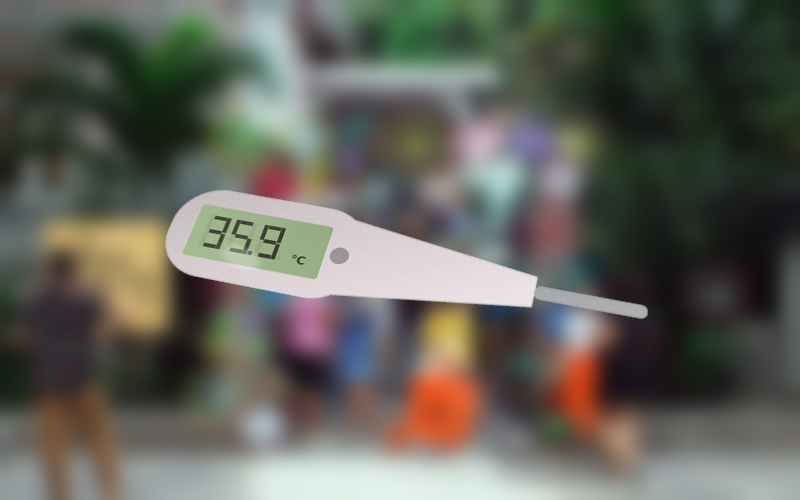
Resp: 35.9
